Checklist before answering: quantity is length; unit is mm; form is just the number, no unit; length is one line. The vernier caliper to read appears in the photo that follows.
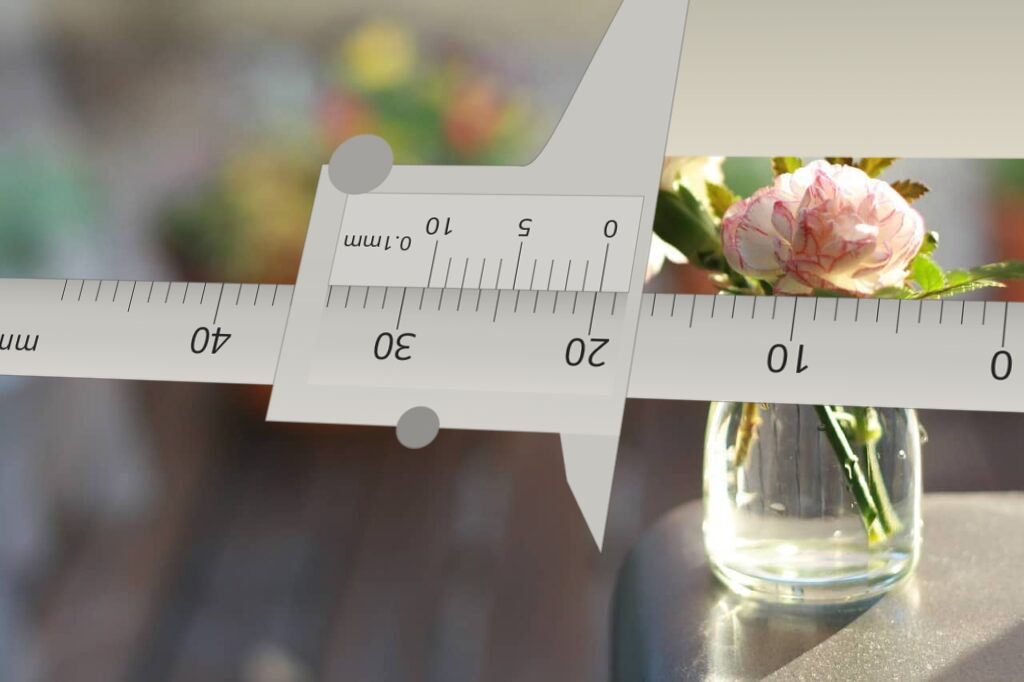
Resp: 19.8
